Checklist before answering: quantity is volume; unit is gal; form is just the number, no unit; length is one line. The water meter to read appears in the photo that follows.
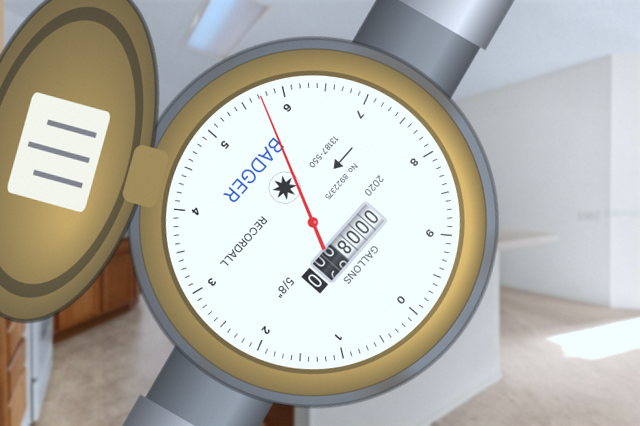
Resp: 8895.7
